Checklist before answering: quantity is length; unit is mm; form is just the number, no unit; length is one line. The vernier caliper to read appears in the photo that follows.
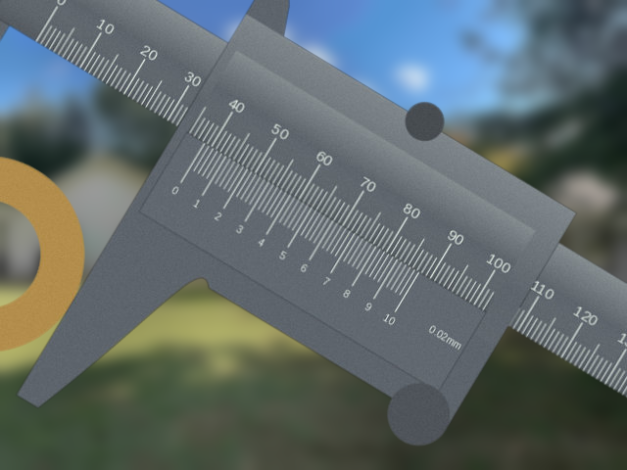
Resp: 38.5
